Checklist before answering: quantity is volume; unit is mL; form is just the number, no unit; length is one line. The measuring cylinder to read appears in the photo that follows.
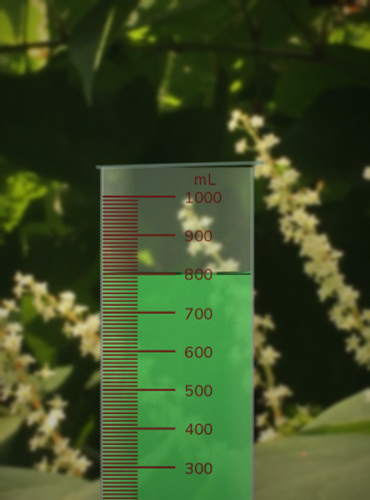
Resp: 800
